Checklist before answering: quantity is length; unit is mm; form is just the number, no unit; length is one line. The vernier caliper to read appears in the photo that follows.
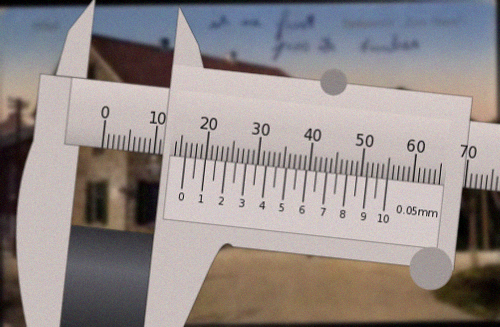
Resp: 16.0
